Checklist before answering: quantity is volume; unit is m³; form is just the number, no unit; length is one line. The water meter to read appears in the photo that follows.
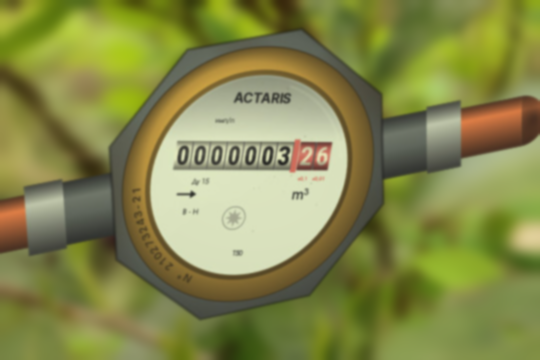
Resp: 3.26
